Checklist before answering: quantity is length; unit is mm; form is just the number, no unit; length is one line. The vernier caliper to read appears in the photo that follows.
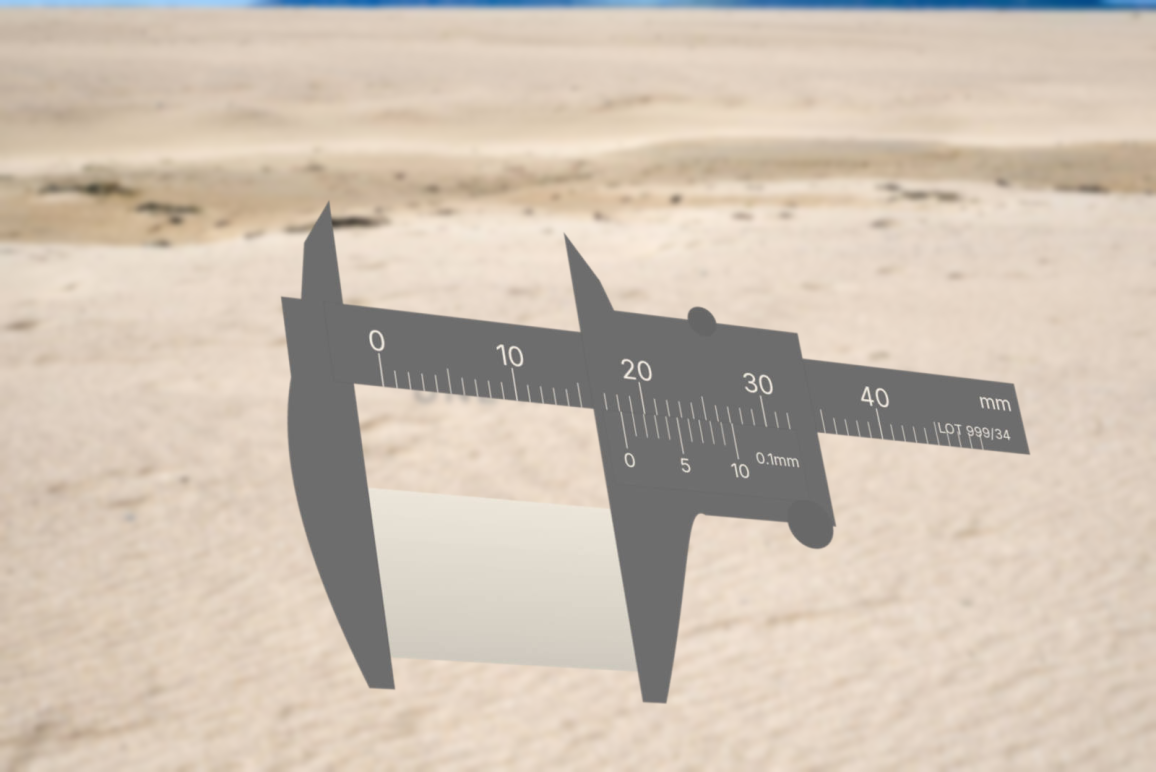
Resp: 18.1
